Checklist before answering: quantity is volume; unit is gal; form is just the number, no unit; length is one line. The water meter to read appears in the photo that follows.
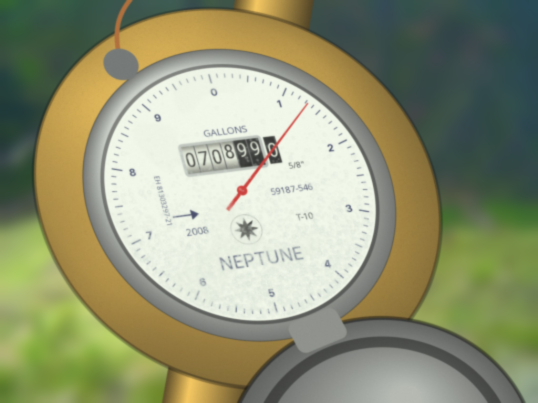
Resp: 708991.3
